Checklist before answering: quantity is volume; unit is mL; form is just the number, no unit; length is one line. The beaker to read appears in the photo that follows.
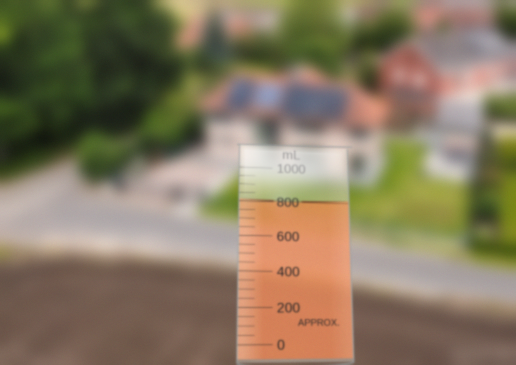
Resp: 800
